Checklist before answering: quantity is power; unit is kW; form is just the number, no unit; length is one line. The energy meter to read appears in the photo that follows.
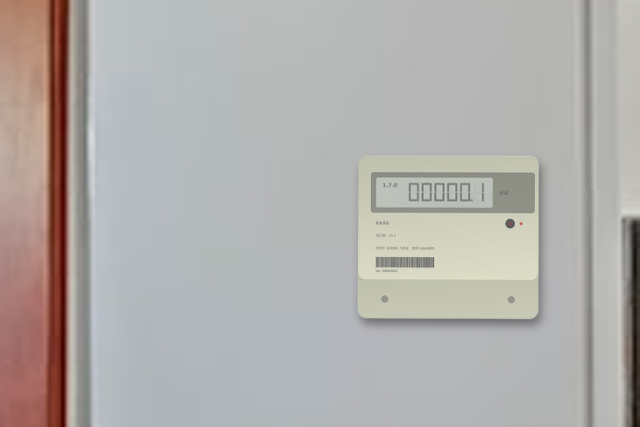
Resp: 0.1
